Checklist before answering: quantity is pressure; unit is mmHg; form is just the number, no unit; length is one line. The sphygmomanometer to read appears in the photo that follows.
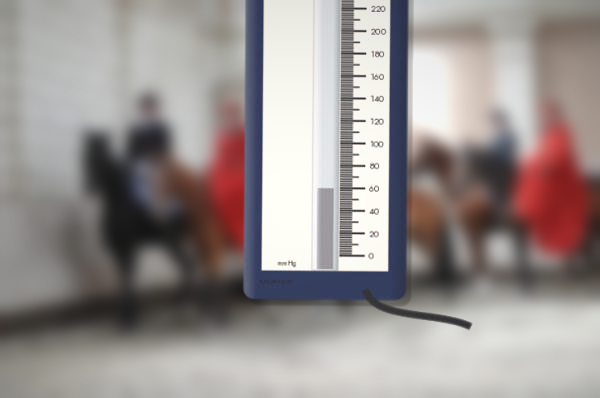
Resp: 60
